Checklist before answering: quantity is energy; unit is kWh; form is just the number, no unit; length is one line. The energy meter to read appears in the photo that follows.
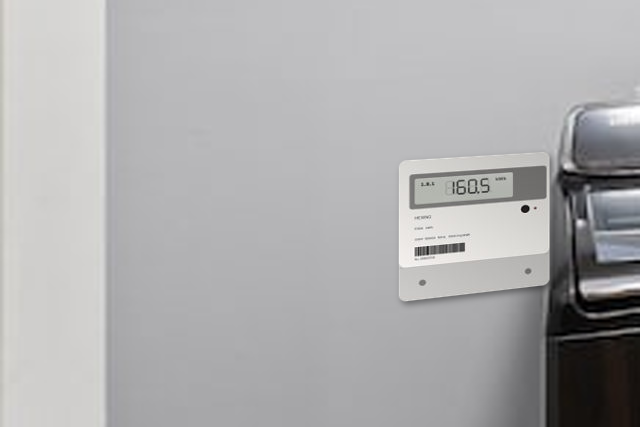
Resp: 160.5
